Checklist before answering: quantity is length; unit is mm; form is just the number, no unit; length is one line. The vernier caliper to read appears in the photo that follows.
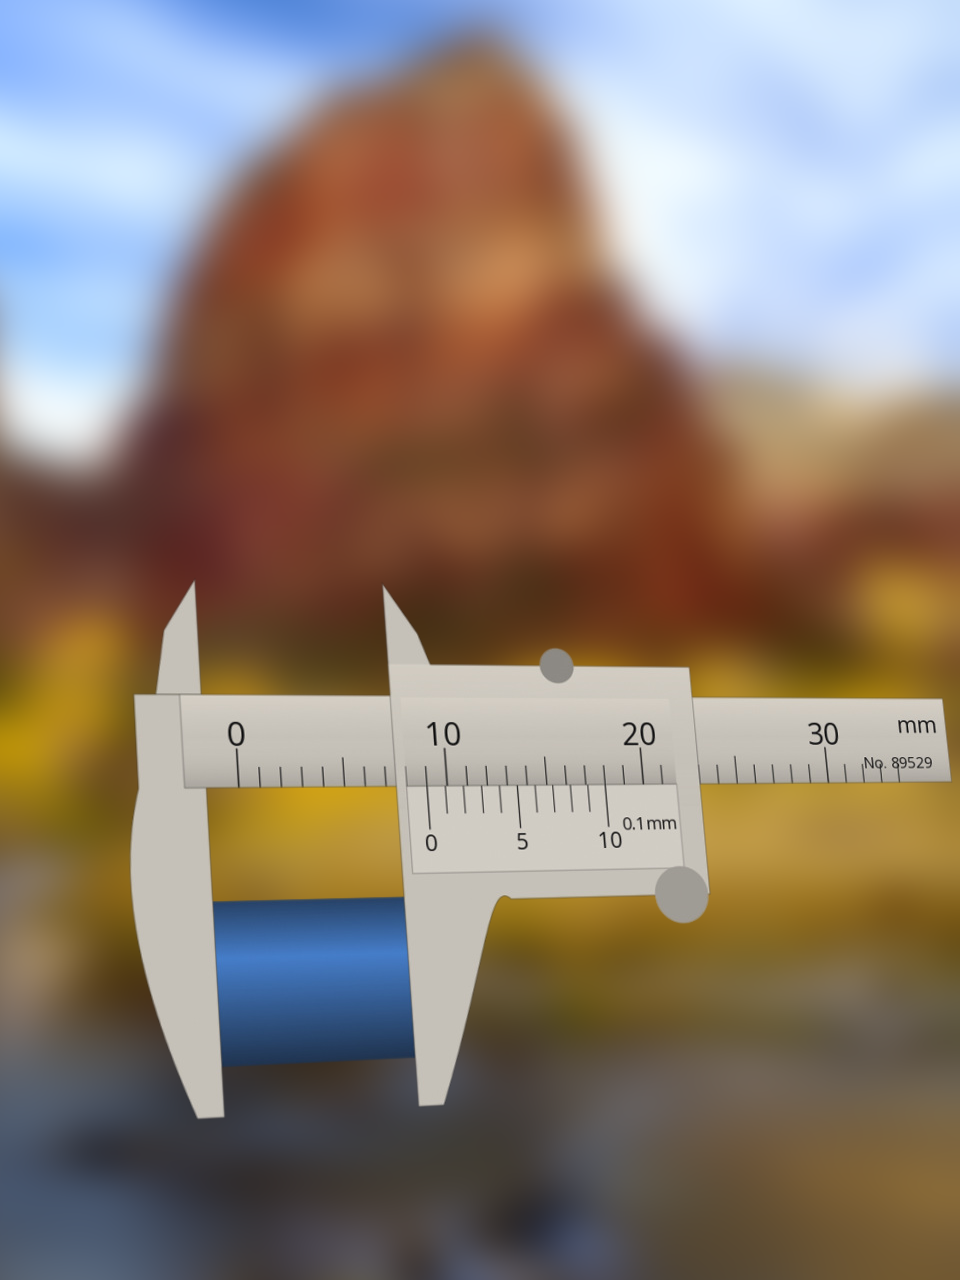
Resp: 9.0
